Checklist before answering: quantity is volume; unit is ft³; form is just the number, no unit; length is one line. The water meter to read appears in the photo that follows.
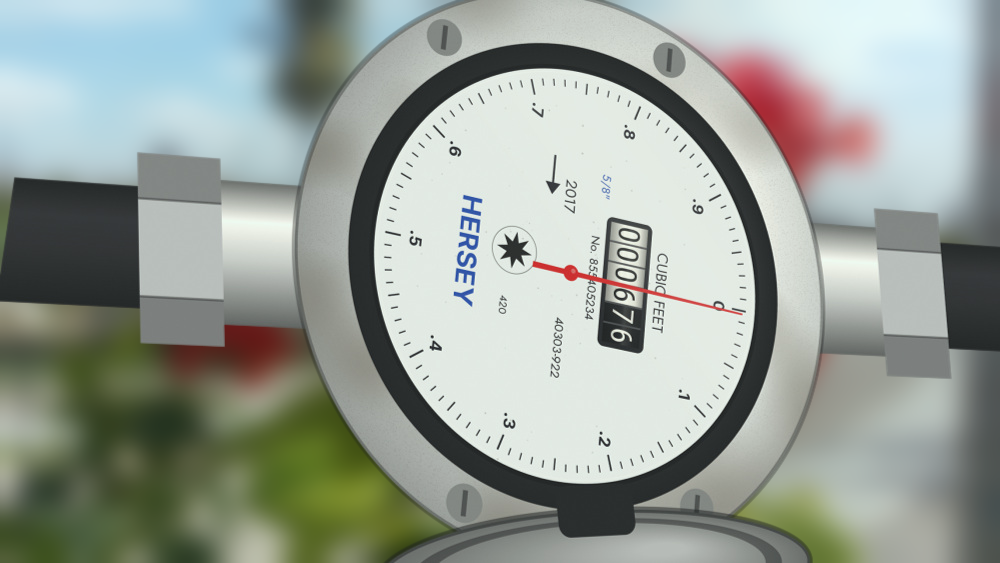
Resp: 676.00
